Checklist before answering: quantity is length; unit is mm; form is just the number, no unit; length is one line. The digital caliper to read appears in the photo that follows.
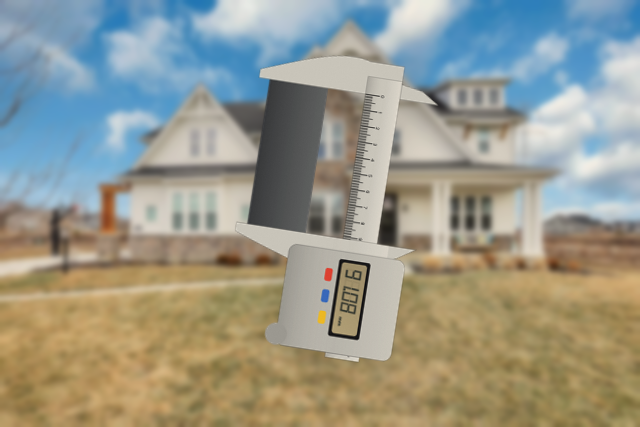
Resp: 91.08
